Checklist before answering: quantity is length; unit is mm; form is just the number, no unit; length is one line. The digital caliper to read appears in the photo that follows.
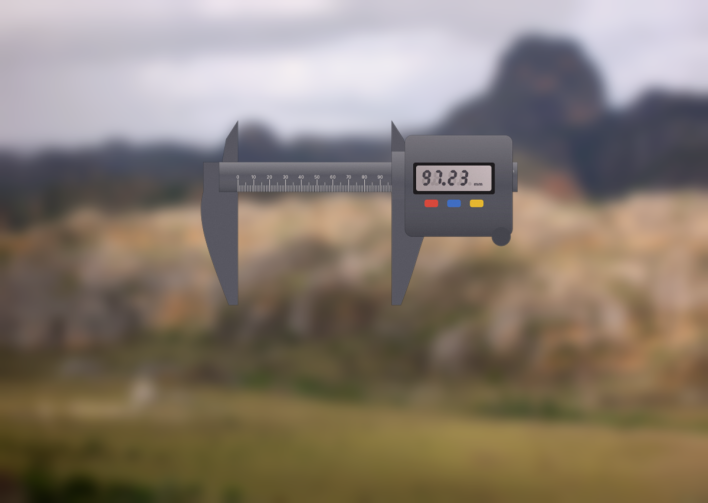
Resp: 97.23
